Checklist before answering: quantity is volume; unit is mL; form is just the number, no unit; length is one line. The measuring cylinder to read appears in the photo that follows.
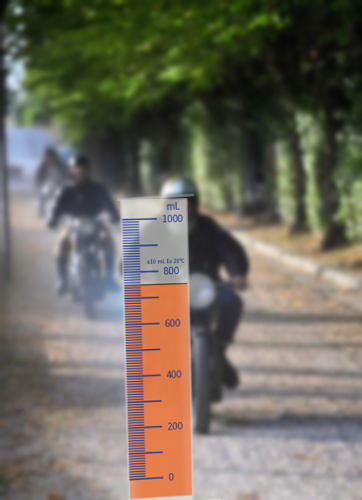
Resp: 750
